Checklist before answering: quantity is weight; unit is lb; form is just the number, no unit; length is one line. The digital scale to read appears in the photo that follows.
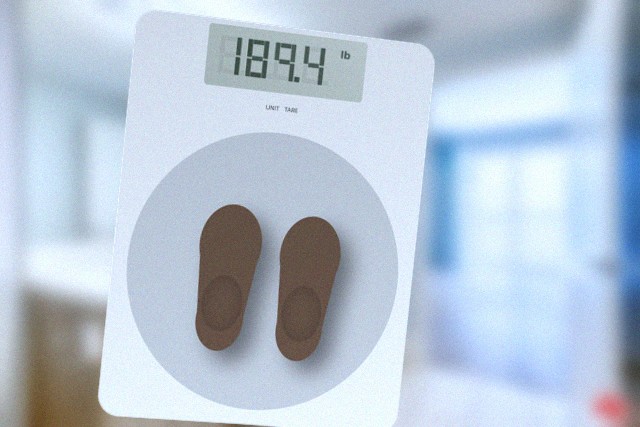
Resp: 189.4
